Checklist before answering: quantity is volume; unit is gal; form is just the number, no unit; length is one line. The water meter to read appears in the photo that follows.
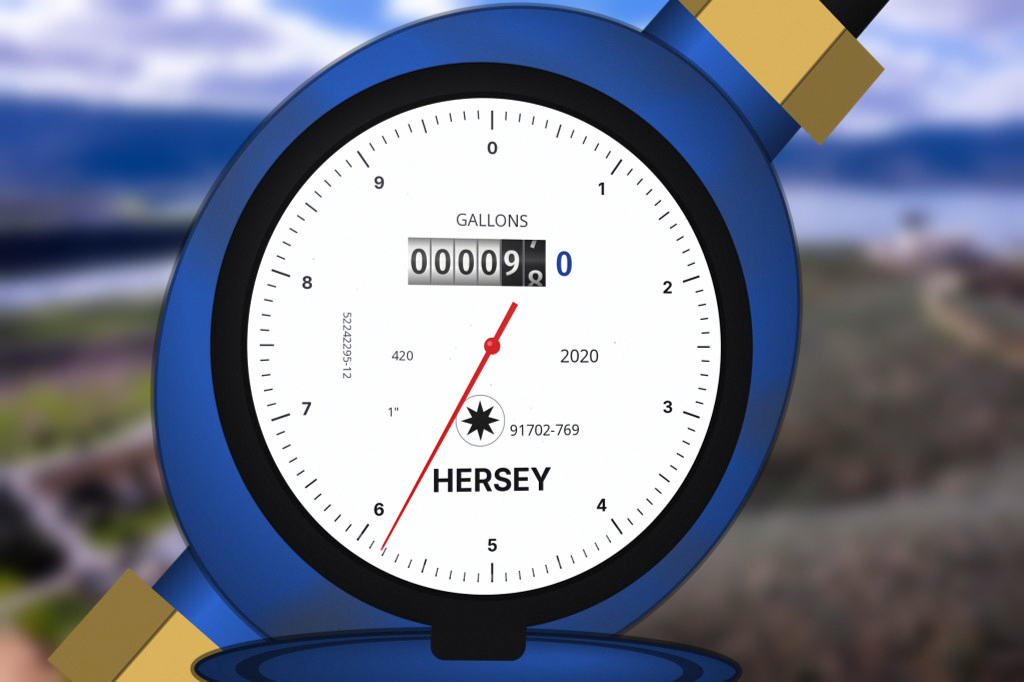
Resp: 975.8
